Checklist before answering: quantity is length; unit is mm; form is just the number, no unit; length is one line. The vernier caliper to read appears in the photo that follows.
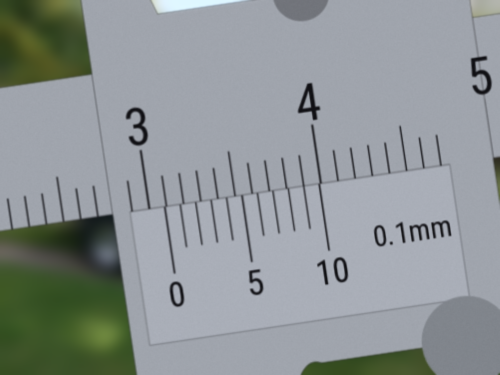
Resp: 30.9
